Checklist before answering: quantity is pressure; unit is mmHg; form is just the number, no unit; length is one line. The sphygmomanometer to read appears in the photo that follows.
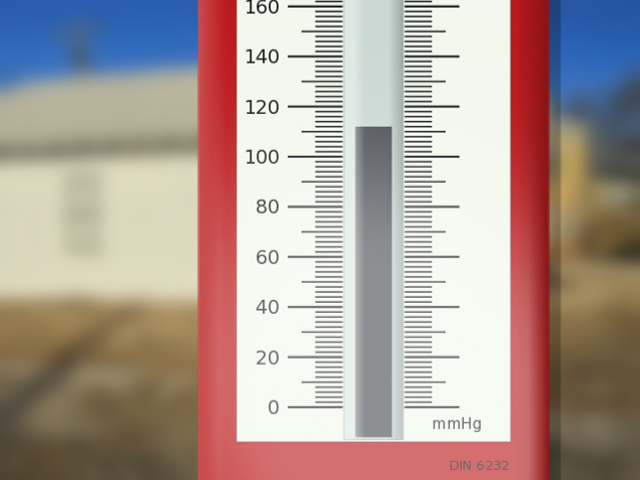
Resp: 112
